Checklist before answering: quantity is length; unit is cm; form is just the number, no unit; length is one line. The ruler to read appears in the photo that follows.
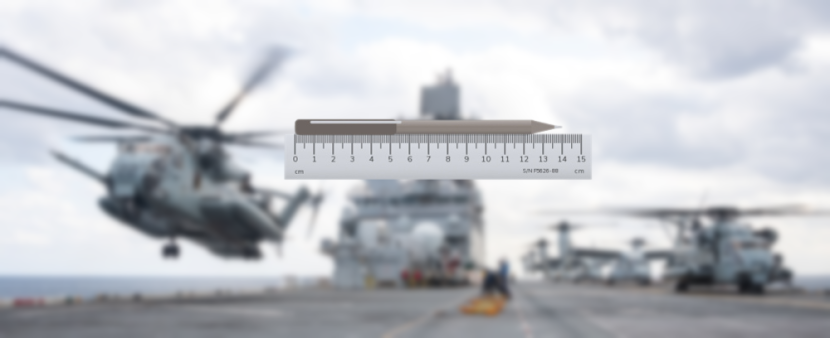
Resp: 14
